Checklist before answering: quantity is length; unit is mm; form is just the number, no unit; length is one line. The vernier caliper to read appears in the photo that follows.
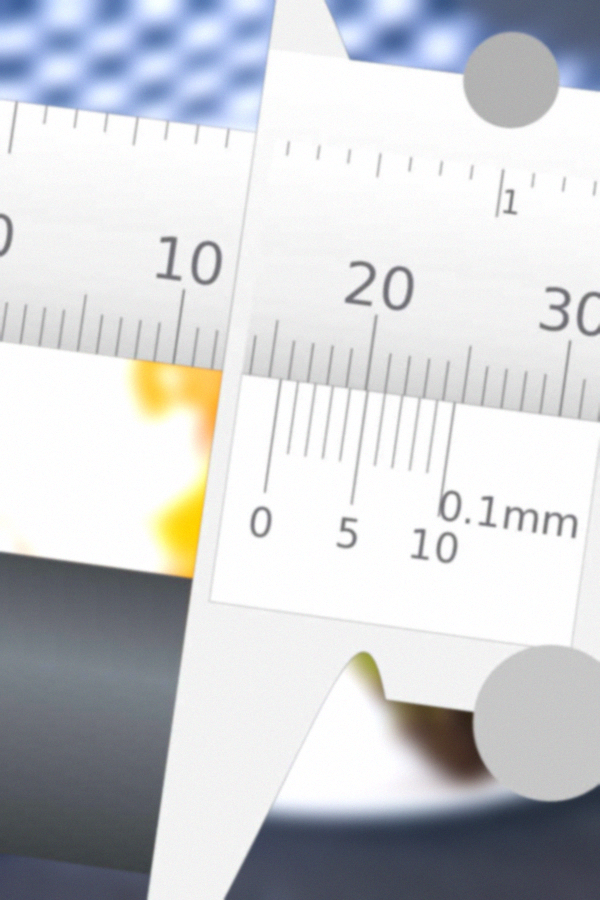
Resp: 15.6
